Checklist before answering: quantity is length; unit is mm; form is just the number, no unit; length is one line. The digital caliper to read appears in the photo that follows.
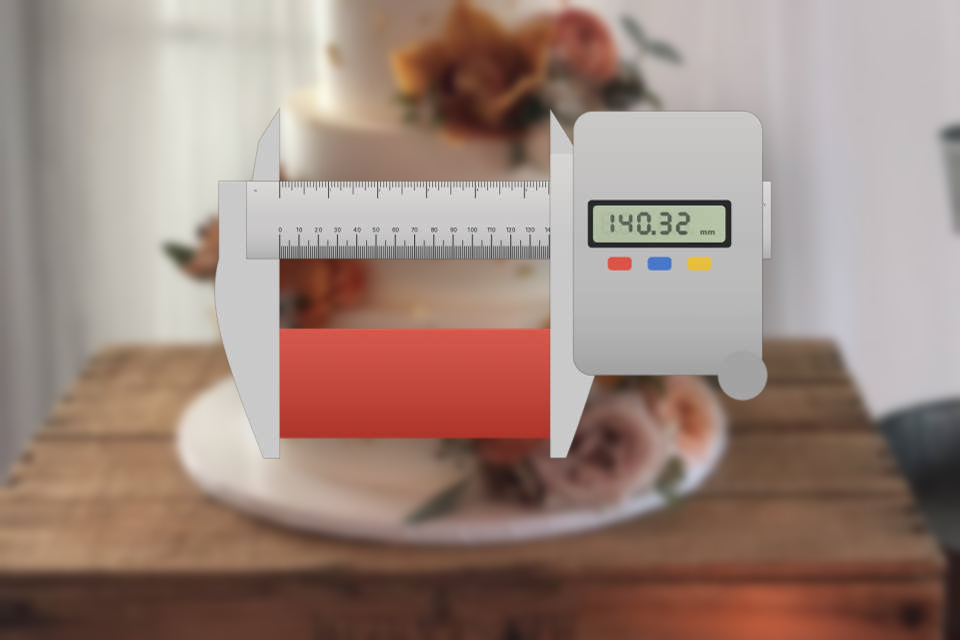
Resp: 140.32
